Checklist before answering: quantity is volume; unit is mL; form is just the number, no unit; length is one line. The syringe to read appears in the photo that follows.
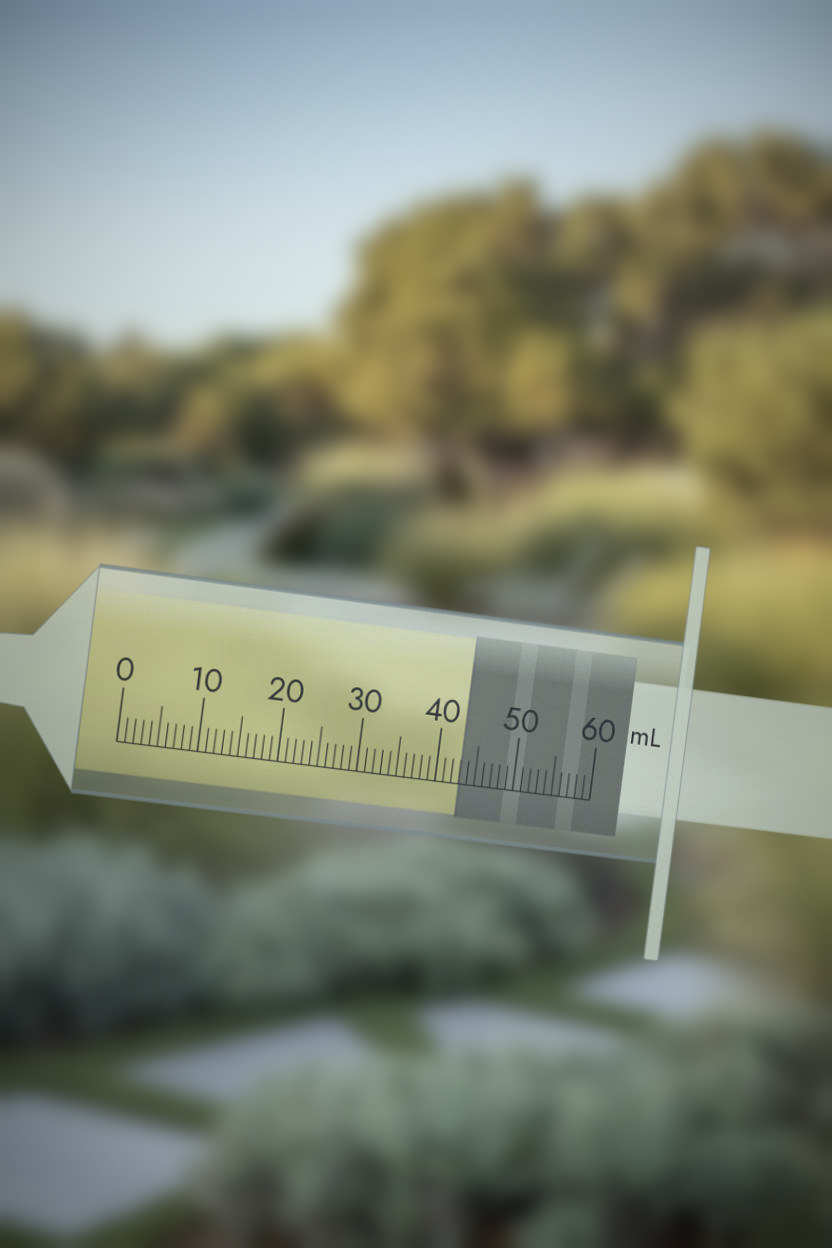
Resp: 43
